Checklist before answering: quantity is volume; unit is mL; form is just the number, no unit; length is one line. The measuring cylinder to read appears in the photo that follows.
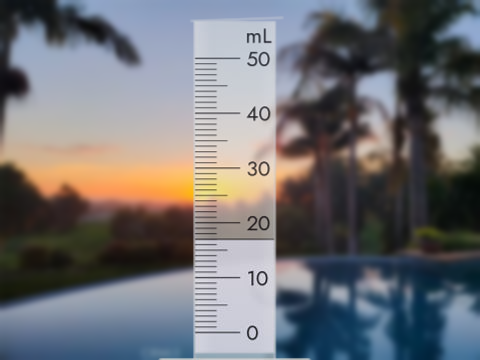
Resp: 17
